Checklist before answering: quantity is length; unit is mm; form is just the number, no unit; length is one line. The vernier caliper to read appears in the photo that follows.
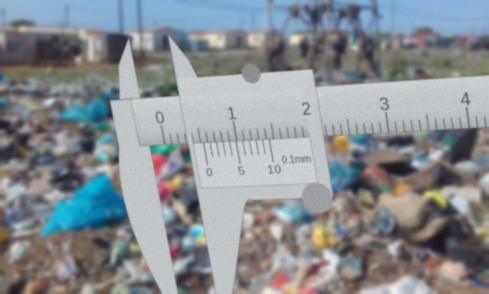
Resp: 5.4
